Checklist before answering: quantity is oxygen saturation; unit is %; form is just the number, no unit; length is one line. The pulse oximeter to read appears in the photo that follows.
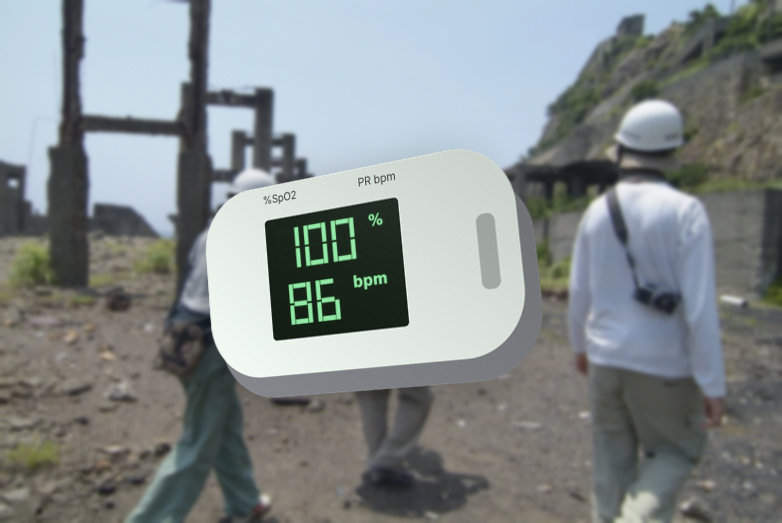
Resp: 100
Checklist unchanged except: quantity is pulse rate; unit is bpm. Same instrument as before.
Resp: 86
